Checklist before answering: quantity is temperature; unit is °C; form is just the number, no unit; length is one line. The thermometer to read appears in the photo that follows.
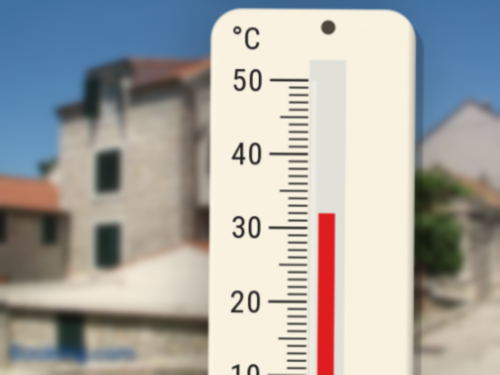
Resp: 32
